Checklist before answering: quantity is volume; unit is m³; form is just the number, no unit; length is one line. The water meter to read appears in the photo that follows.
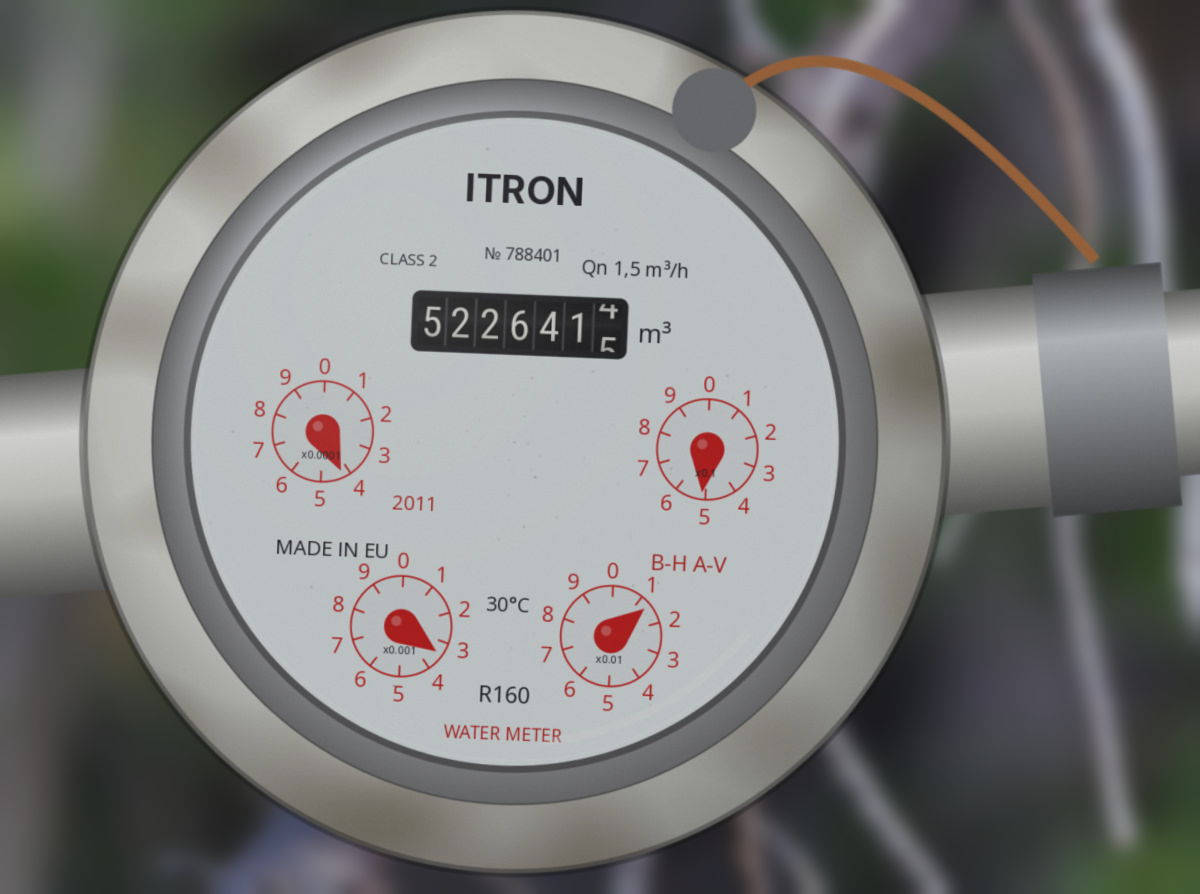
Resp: 5226414.5134
